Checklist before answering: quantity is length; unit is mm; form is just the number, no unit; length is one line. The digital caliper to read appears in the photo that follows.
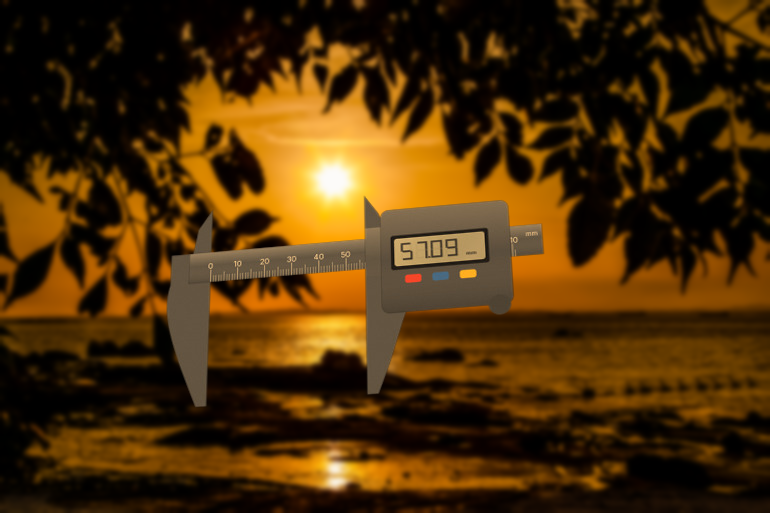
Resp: 57.09
